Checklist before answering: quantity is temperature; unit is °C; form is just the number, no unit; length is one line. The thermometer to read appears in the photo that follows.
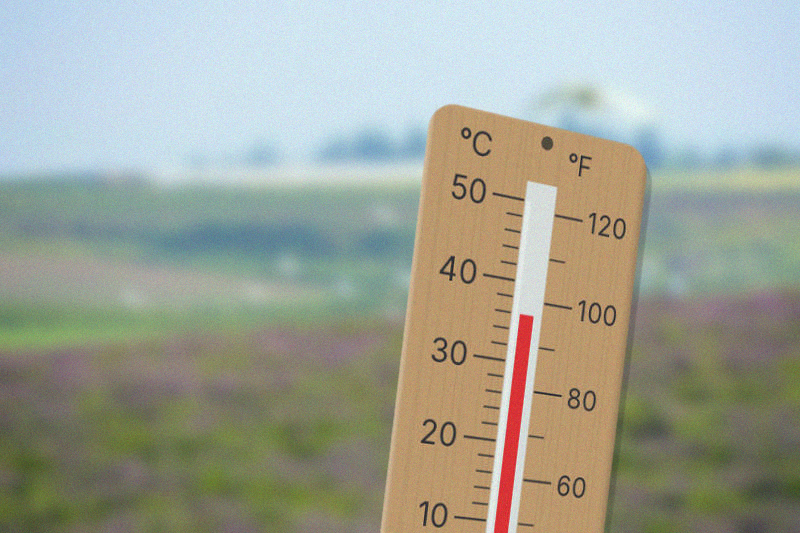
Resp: 36
